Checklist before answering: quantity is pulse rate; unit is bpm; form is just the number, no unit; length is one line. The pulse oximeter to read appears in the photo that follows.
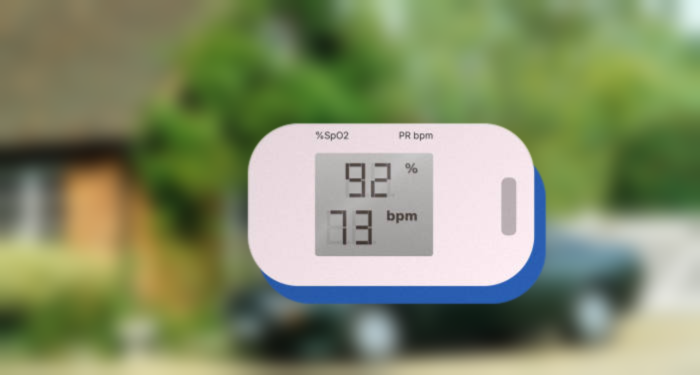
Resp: 73
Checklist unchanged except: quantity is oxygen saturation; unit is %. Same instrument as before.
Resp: 92
